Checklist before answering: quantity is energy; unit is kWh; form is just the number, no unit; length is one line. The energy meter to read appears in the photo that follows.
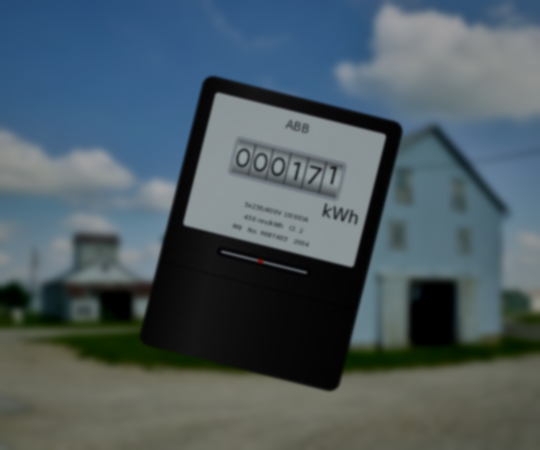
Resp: 171
